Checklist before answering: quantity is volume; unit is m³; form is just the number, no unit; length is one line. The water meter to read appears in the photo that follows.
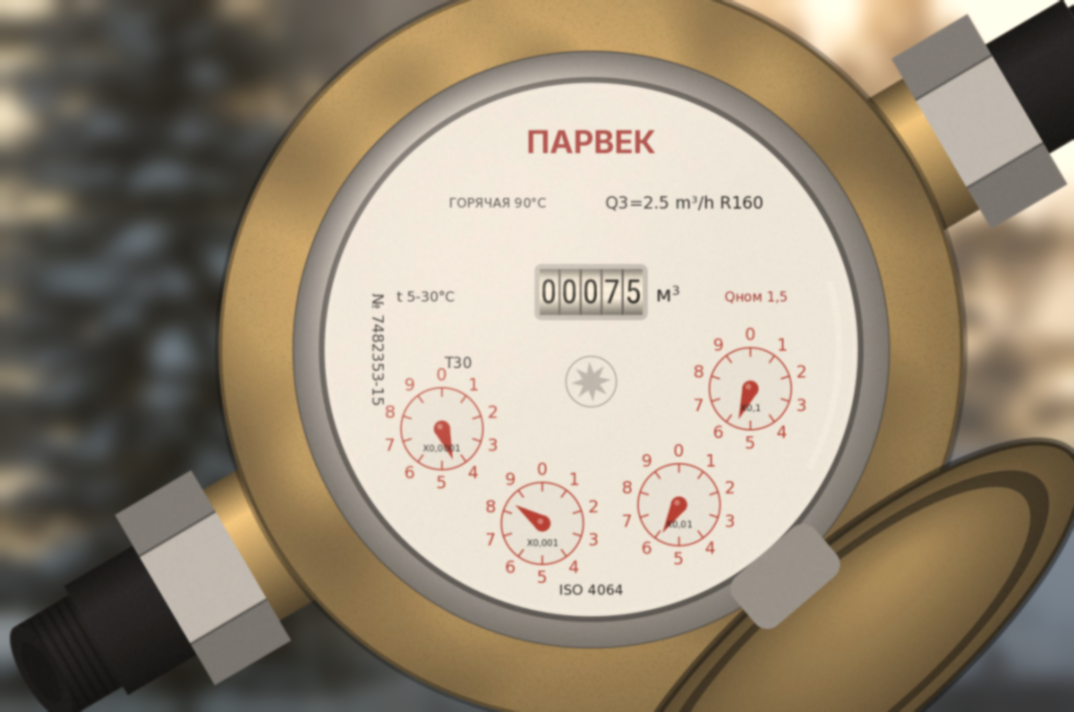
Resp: 75.5584
